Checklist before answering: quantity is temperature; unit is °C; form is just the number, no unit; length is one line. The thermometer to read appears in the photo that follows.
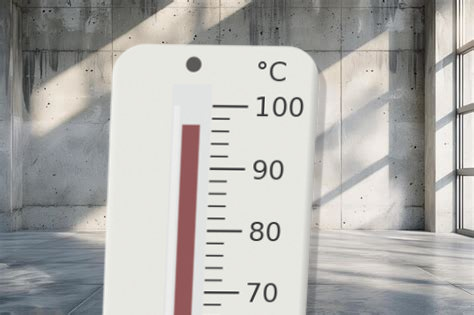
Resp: 97
